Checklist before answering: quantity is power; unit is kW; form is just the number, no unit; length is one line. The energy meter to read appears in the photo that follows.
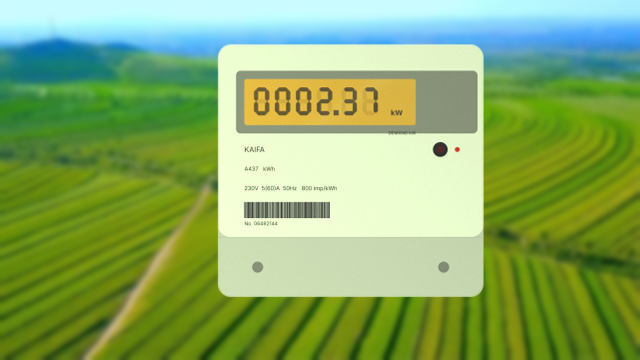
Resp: 2.37
